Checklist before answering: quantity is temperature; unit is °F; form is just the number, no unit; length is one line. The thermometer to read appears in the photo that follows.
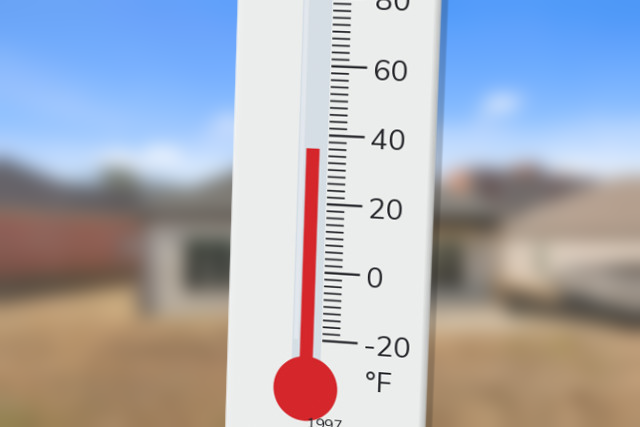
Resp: 36
